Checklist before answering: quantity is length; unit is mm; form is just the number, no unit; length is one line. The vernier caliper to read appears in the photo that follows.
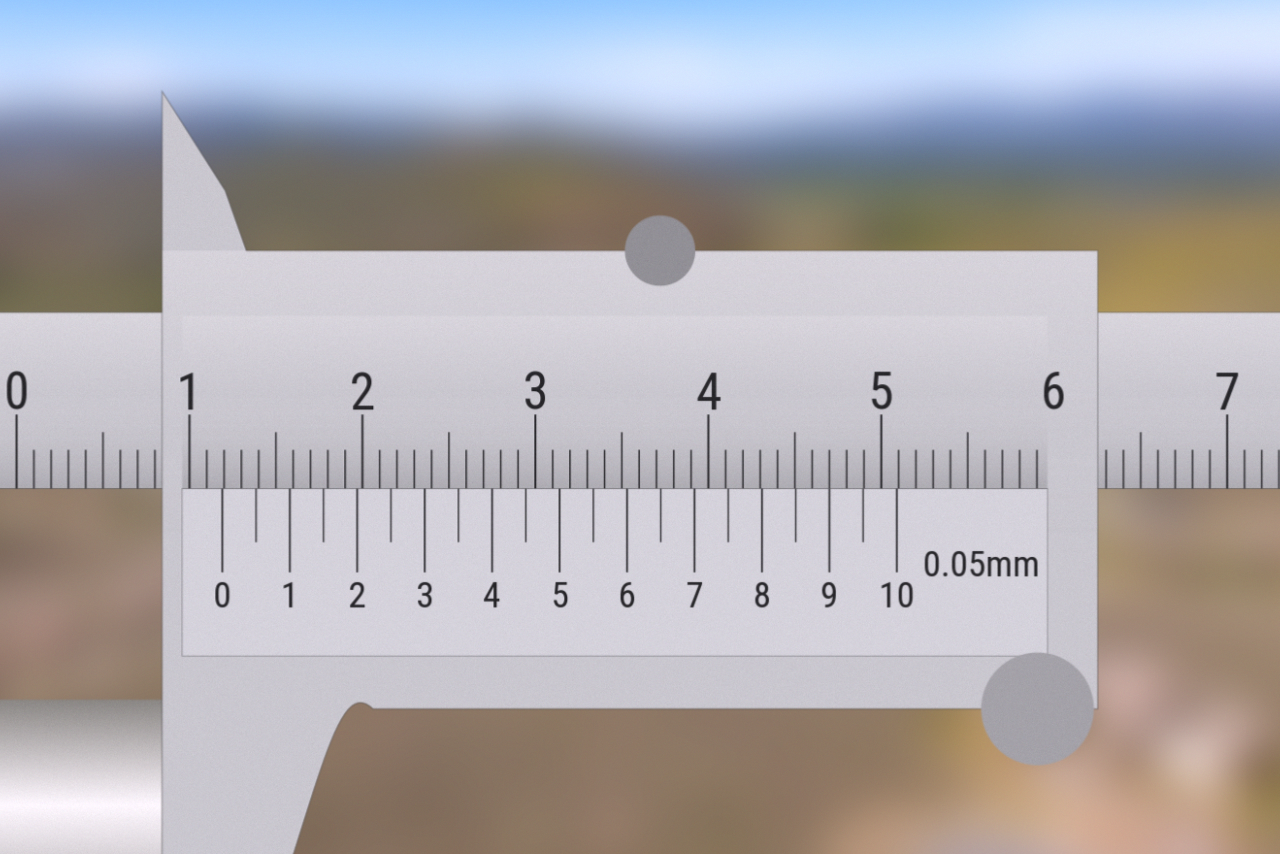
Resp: 11.9
